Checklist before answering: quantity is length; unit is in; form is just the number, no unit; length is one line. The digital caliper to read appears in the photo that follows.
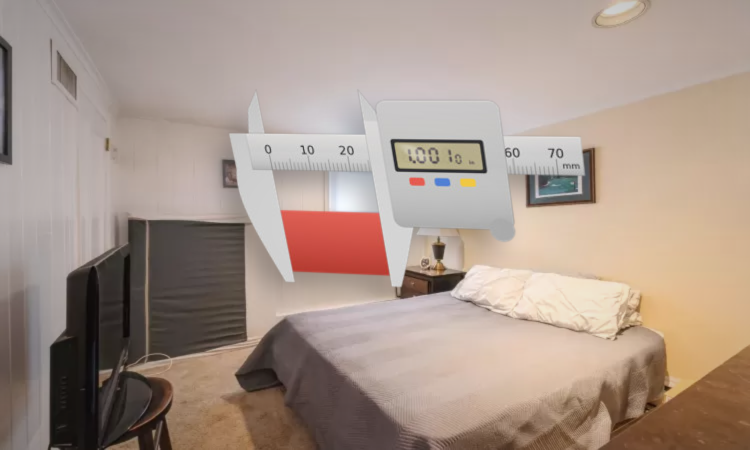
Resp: 1.0010
